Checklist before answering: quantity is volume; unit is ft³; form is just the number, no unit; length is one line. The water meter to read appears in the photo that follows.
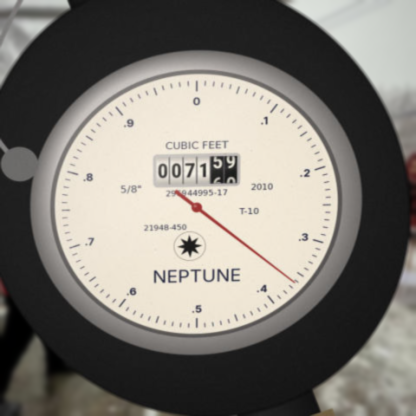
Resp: 7159.36
